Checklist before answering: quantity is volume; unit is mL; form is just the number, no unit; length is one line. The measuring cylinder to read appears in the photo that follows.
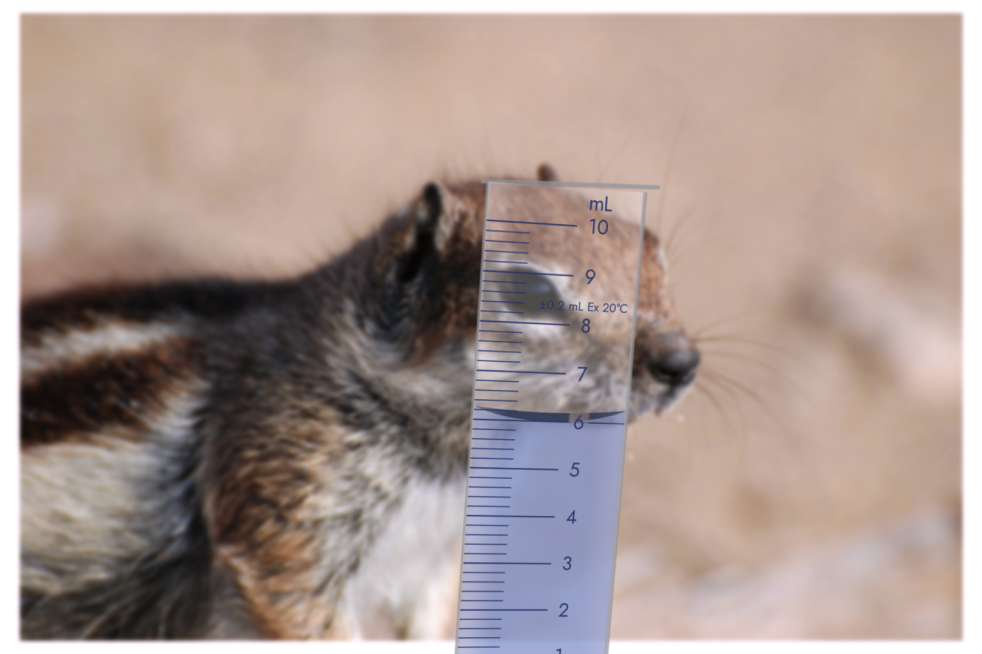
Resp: 6
